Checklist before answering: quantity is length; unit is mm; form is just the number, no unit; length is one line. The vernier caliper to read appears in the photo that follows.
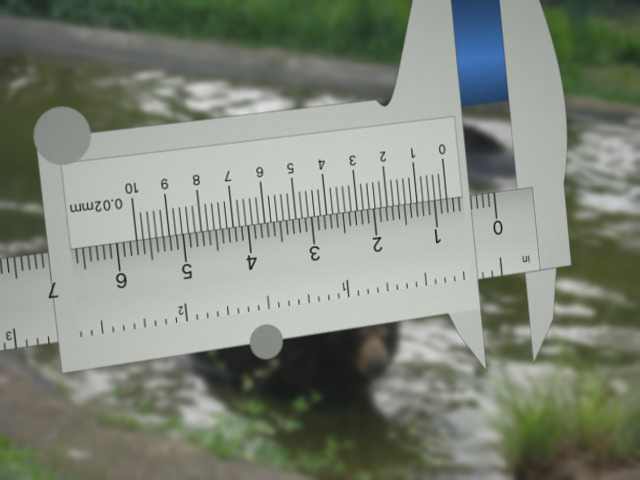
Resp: 8.0
